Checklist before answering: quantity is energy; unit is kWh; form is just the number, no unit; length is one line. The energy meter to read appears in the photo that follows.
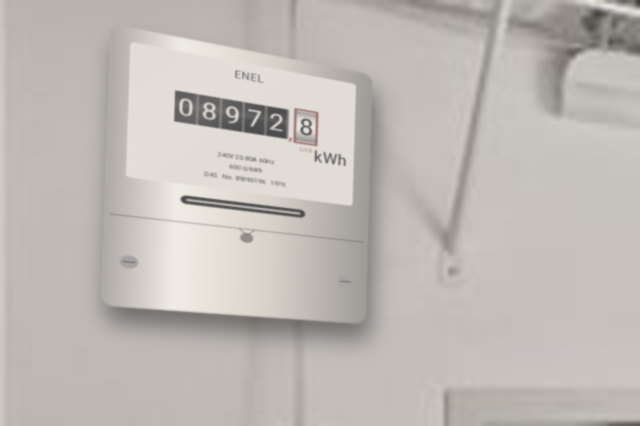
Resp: 8972.8
